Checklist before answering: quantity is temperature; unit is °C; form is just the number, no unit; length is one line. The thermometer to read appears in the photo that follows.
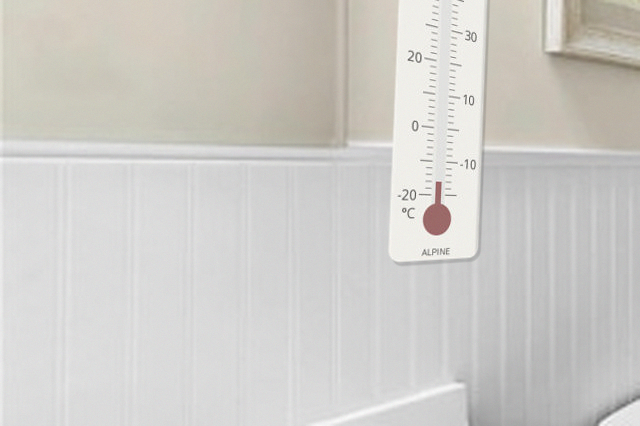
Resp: -16
